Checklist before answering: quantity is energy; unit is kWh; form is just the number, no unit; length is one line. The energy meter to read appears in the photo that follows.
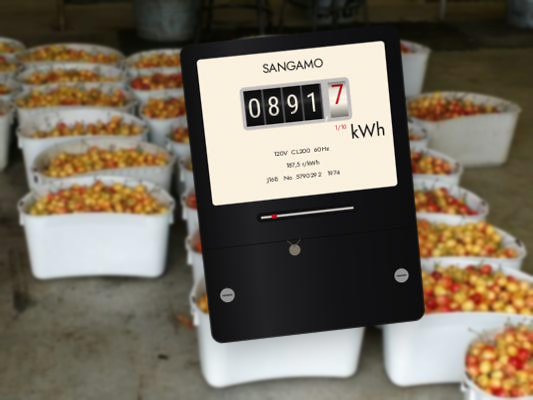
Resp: 891.7
